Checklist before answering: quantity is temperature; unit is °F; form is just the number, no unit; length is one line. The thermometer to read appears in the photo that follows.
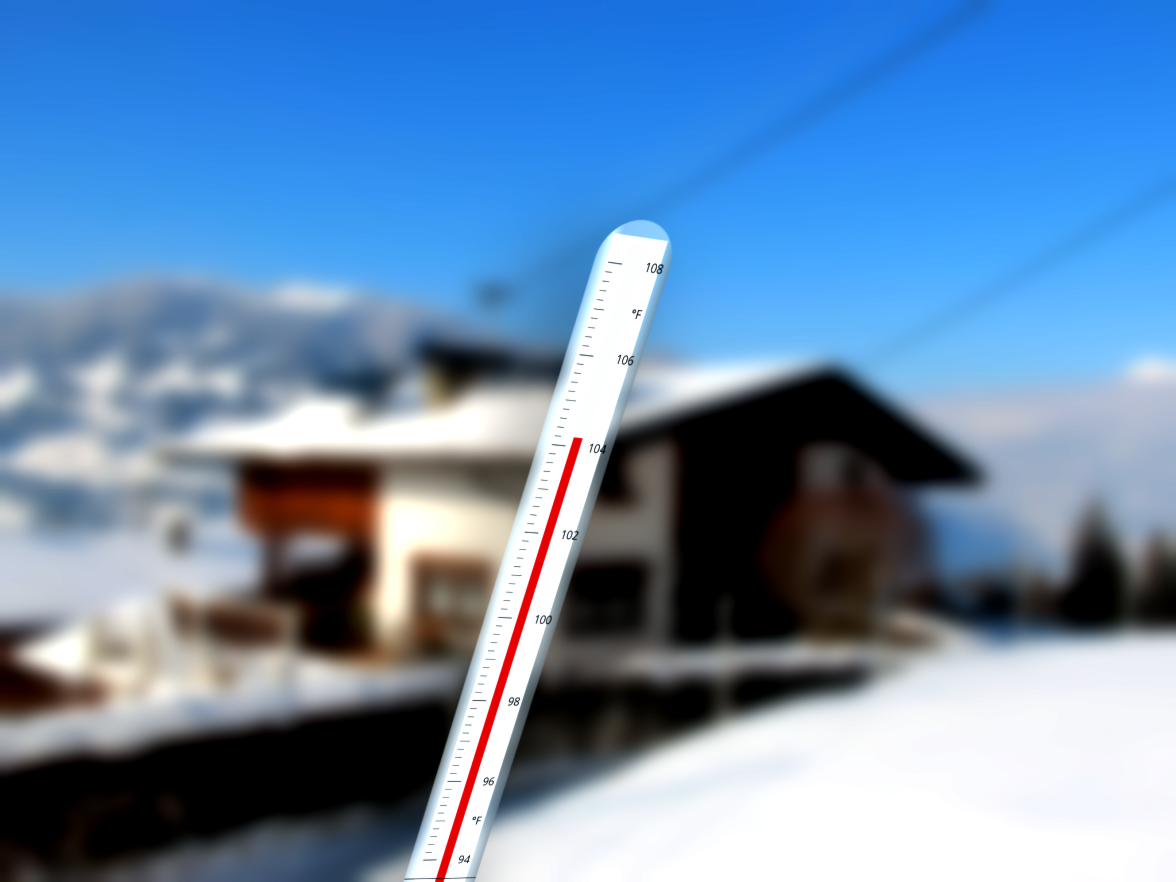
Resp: 104.2
